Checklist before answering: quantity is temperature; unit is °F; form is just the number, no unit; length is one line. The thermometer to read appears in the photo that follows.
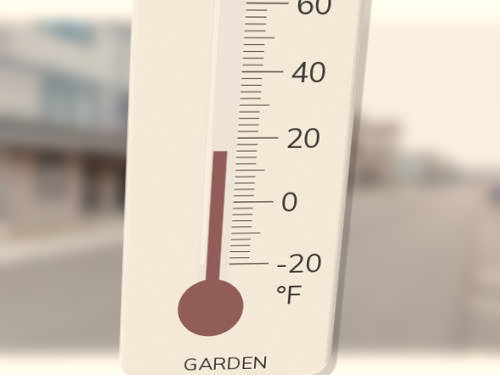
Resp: 16
